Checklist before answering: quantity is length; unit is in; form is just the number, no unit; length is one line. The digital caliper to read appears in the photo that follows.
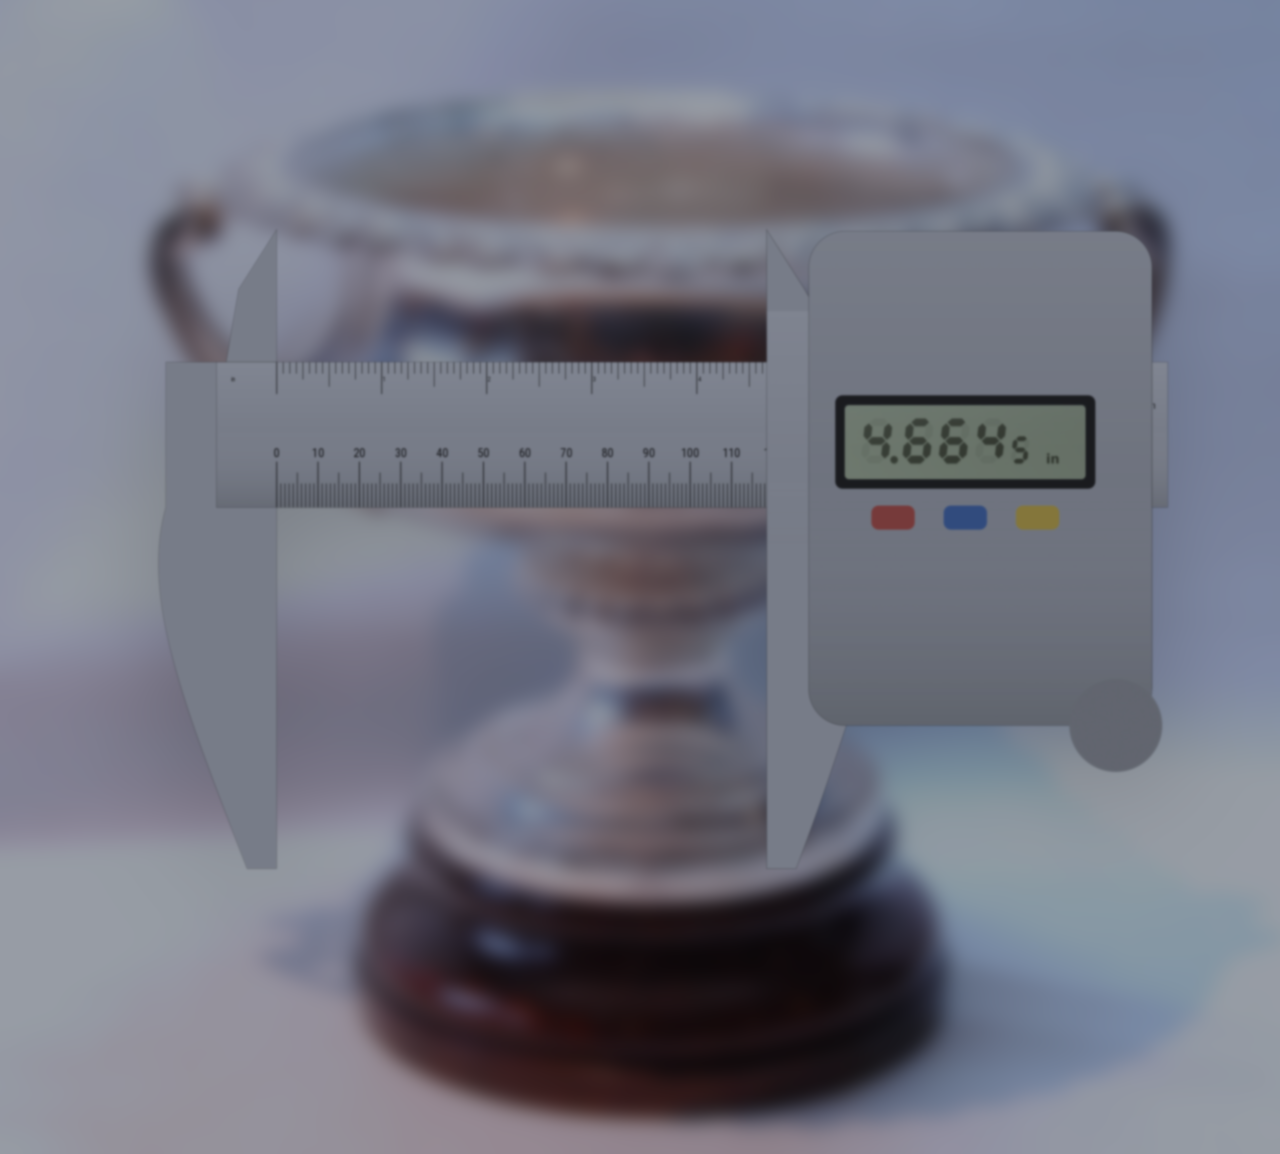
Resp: 4.6645
